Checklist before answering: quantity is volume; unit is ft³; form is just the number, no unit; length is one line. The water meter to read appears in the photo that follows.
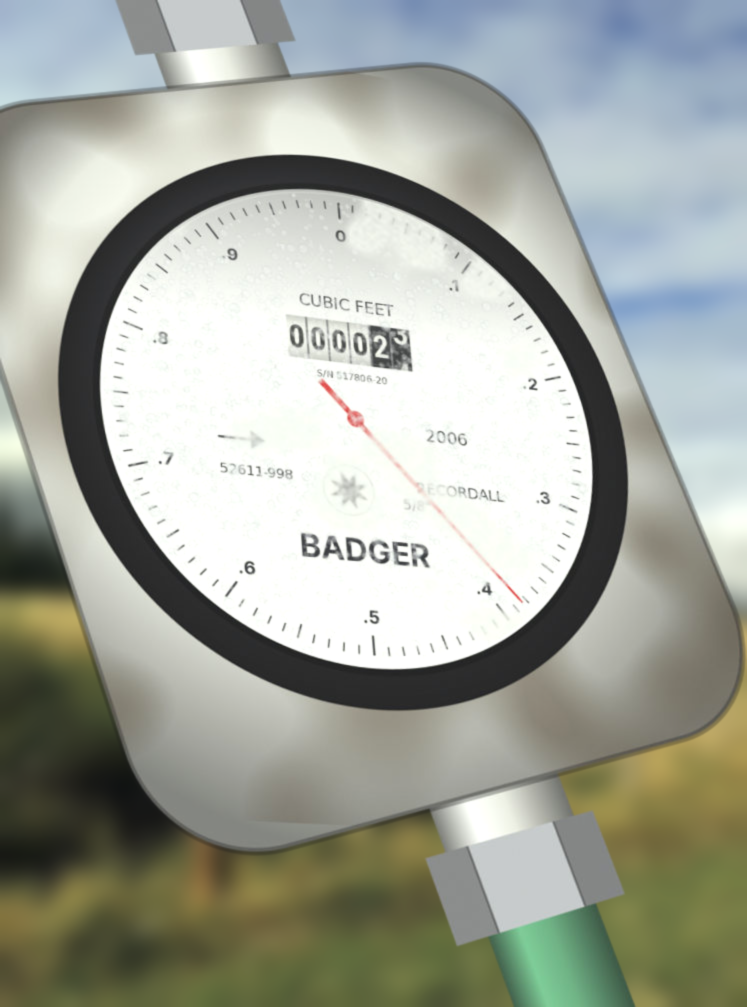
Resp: 23.38
